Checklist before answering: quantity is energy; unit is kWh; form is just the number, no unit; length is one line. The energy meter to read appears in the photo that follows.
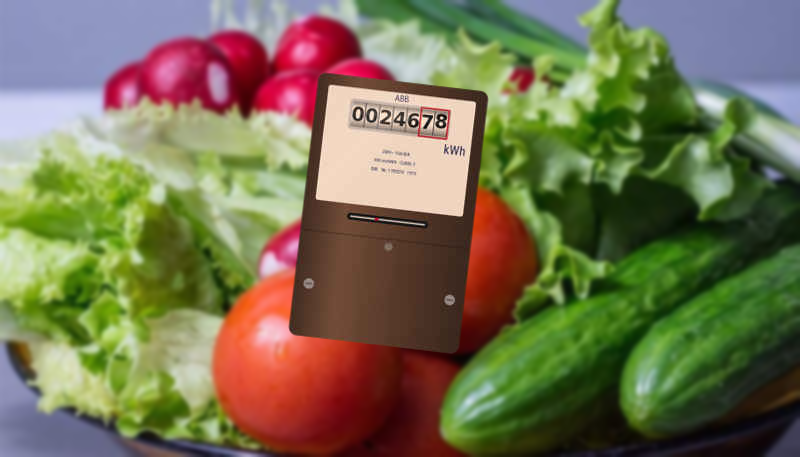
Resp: 246.78
